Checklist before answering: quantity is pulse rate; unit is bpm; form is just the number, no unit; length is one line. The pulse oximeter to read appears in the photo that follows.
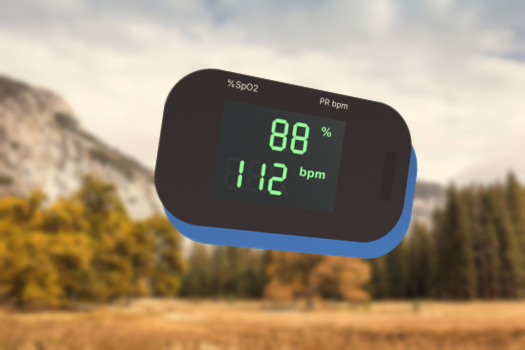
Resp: 112
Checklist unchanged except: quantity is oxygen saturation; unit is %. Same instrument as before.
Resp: 88
